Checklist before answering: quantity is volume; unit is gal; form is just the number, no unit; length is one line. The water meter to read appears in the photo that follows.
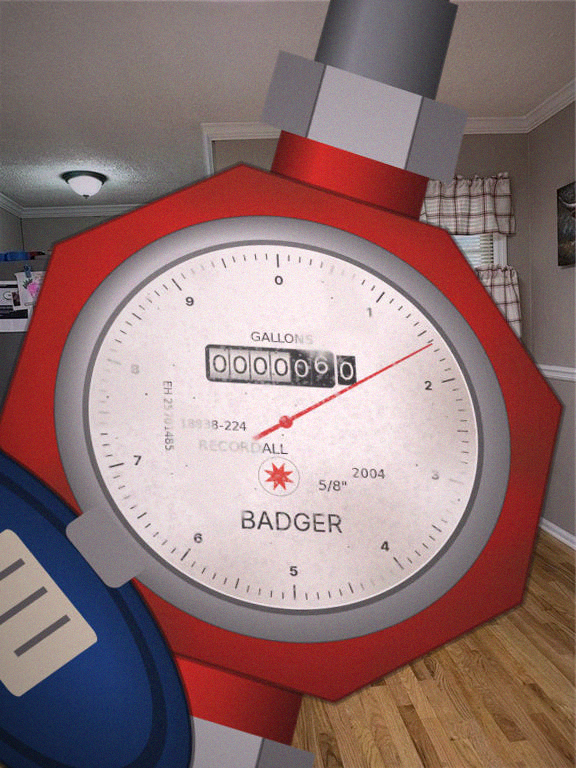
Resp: 61.6
